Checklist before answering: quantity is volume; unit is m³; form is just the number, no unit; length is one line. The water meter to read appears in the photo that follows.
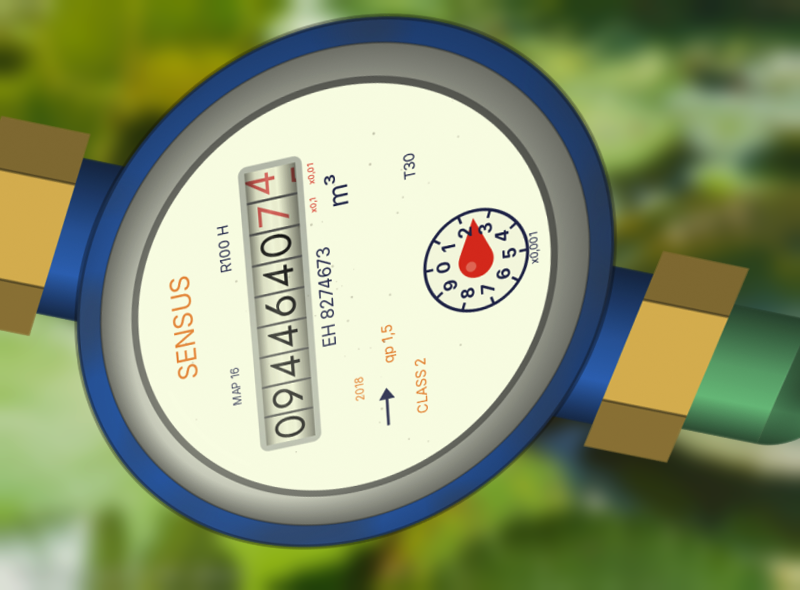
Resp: 944640.742
